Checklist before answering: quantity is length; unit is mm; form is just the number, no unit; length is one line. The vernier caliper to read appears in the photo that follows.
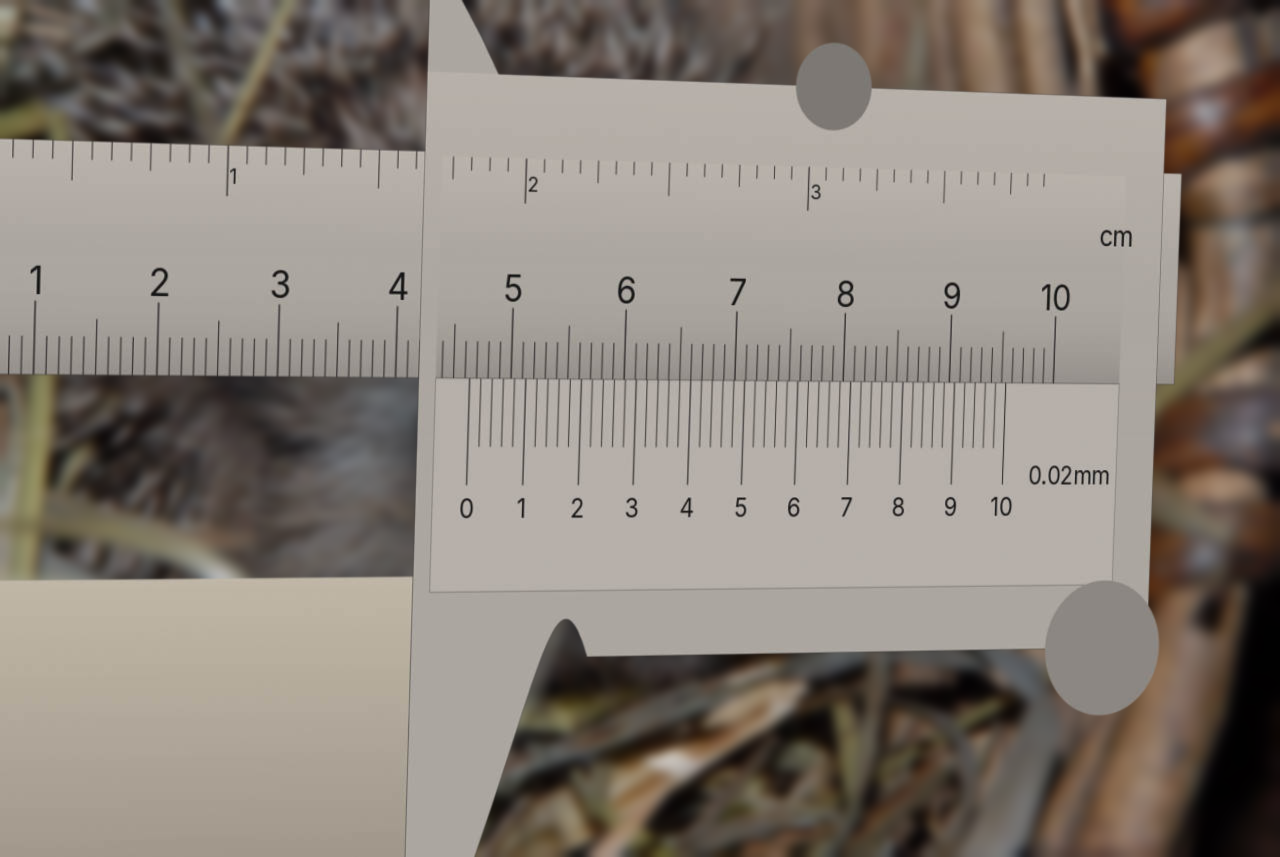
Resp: 46.4
